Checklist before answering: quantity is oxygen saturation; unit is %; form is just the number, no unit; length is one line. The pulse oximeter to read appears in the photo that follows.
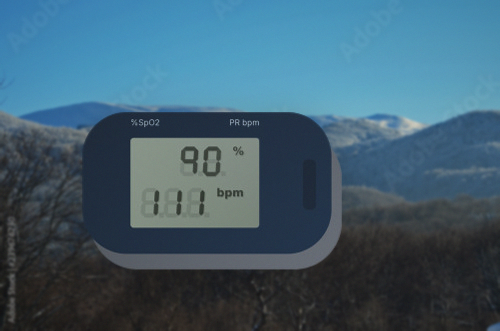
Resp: 90
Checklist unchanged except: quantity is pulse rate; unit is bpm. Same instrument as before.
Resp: 111
